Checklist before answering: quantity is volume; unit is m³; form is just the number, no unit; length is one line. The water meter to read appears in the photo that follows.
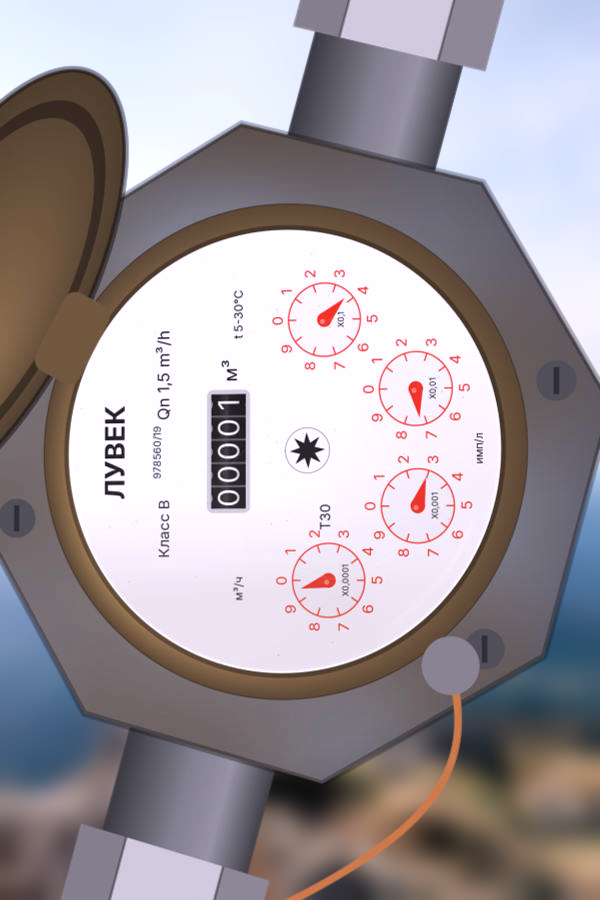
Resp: 1.3729
